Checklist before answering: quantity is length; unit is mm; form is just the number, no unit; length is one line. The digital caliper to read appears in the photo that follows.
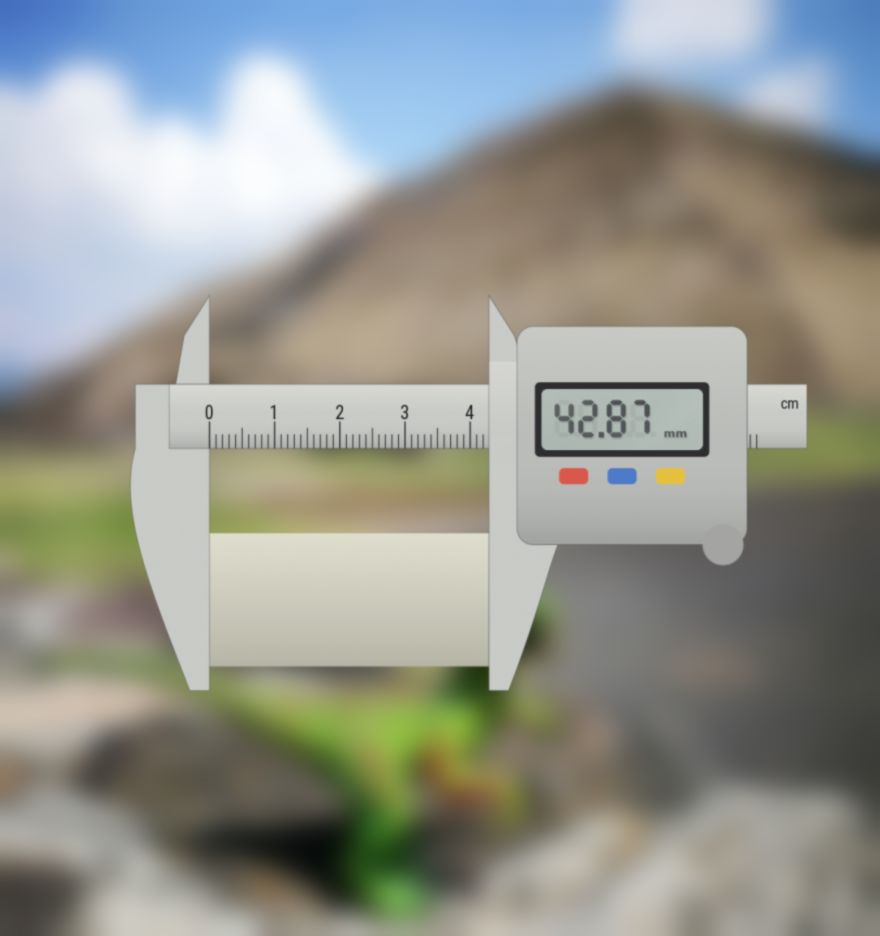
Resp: 42.87
